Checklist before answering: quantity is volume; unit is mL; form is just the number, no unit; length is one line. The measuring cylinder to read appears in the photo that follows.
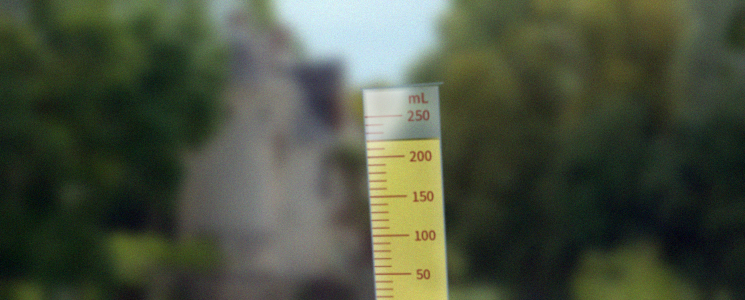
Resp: 220
